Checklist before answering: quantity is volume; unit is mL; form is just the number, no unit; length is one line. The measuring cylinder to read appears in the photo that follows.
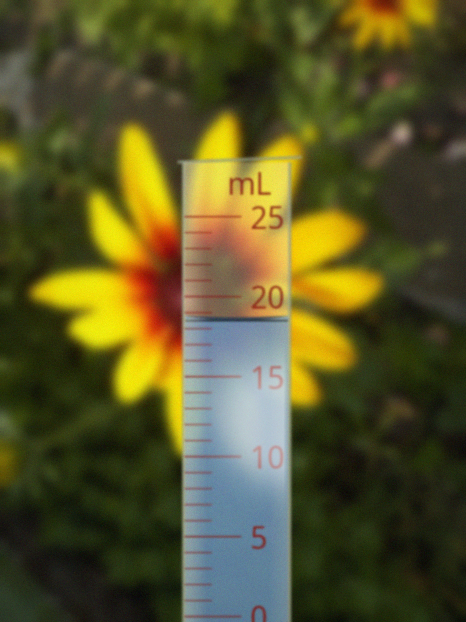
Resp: 18.5
